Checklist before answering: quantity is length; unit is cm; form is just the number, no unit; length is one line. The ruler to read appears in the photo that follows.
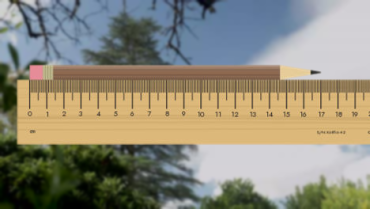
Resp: 17
